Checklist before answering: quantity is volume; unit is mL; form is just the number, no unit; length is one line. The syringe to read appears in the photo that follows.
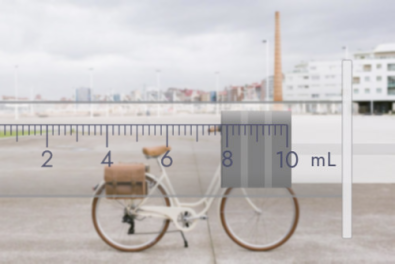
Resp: 7.8
